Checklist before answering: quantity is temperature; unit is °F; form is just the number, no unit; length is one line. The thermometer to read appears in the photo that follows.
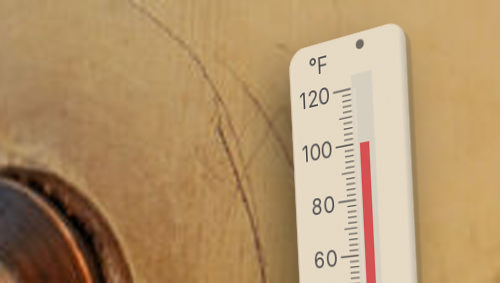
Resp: 100
